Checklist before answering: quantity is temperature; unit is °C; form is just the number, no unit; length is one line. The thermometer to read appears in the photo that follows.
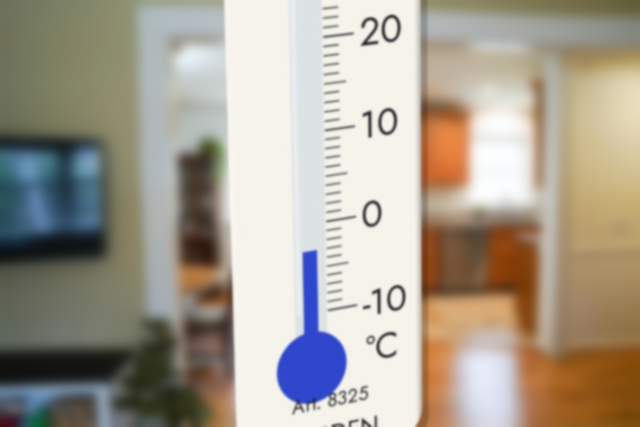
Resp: -3
